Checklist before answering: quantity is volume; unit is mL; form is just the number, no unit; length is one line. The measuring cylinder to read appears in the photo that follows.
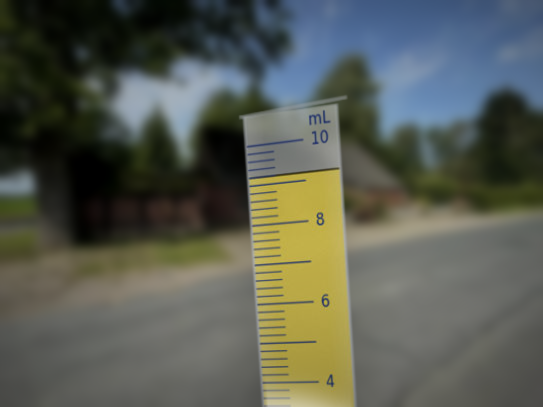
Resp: 9.2
